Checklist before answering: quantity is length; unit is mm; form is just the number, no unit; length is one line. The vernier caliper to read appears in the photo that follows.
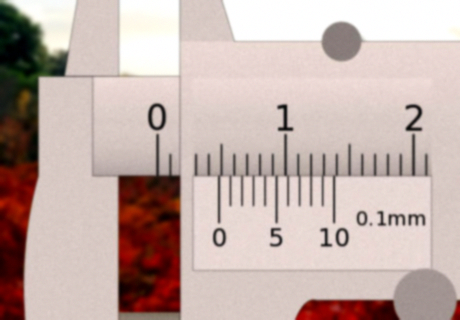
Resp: 4.8
